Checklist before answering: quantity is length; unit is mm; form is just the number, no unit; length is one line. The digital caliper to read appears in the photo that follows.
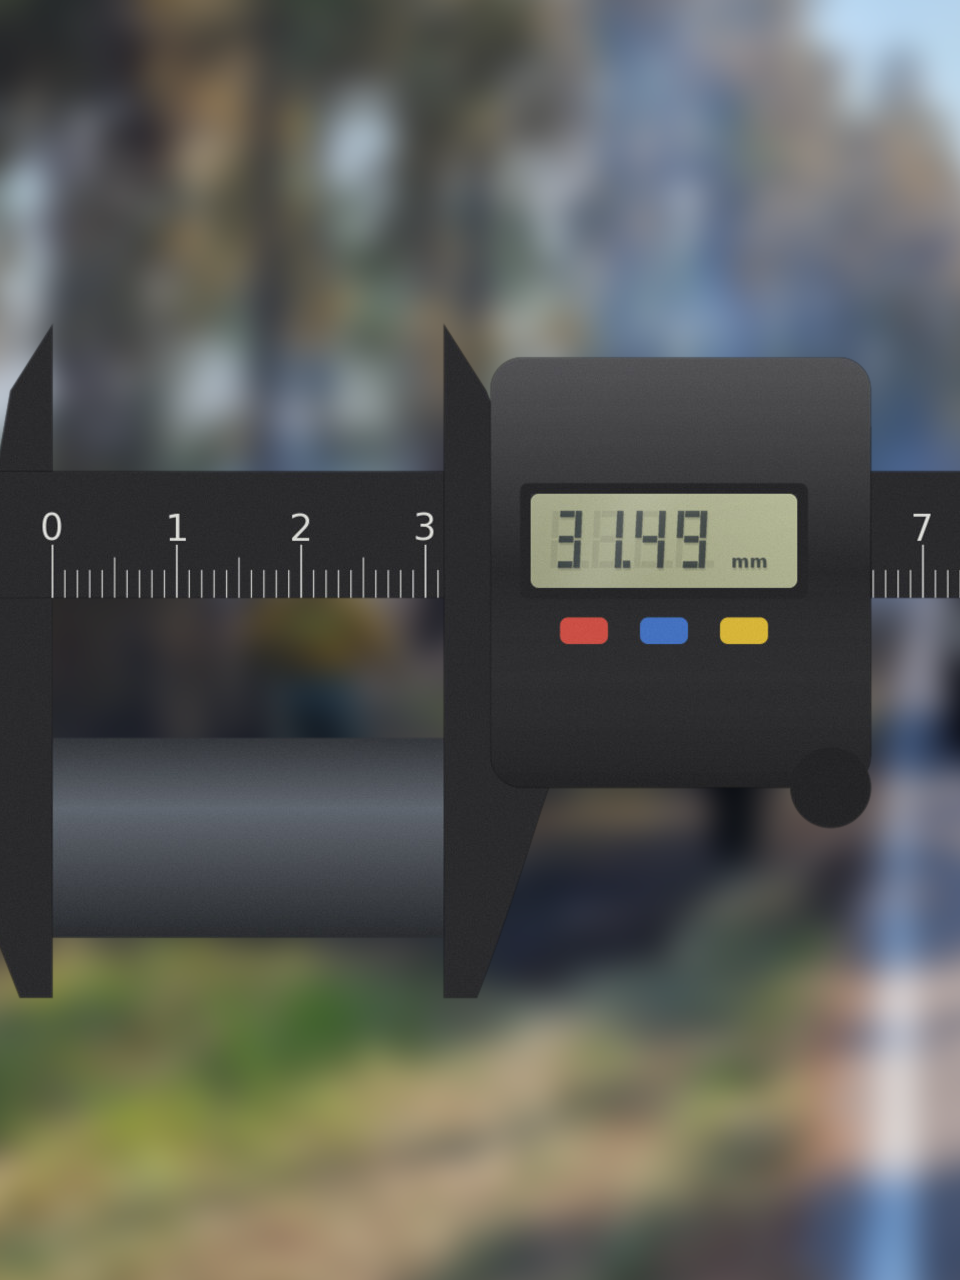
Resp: 31.49
